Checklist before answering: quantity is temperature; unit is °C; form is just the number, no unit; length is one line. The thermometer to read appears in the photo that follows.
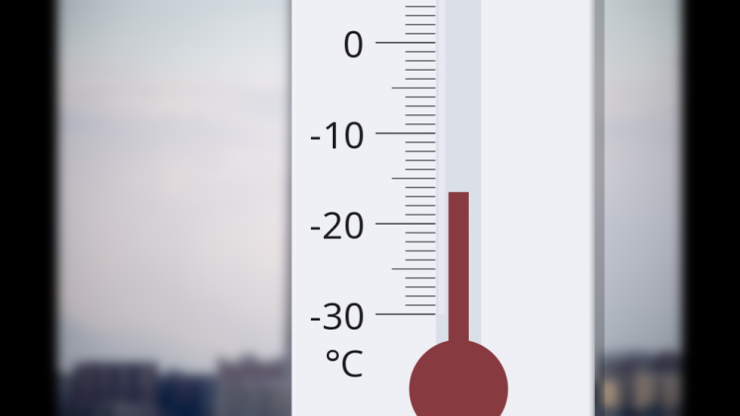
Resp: -16.5
